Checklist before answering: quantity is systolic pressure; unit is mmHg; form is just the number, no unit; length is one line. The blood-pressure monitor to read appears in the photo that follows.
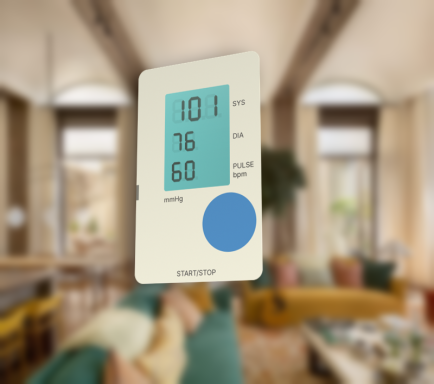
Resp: 101
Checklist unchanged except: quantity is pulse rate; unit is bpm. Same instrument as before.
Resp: 60
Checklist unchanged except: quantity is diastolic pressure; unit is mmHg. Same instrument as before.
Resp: 76
